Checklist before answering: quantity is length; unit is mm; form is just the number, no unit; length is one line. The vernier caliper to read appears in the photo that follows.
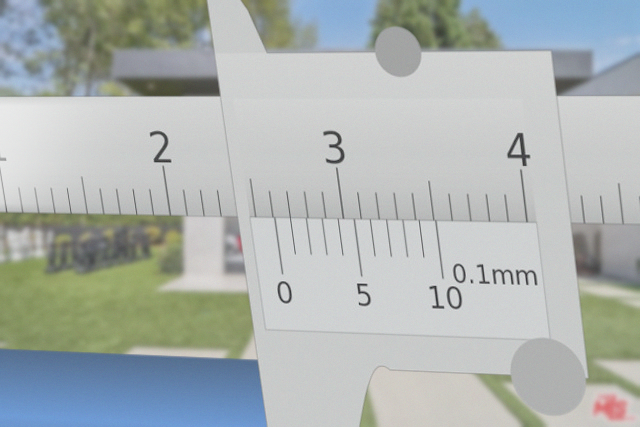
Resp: 26.1
